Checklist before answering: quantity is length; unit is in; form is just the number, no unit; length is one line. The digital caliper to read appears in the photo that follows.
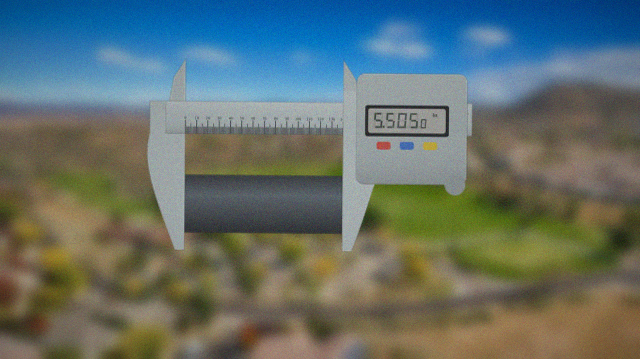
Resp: 5.5050
